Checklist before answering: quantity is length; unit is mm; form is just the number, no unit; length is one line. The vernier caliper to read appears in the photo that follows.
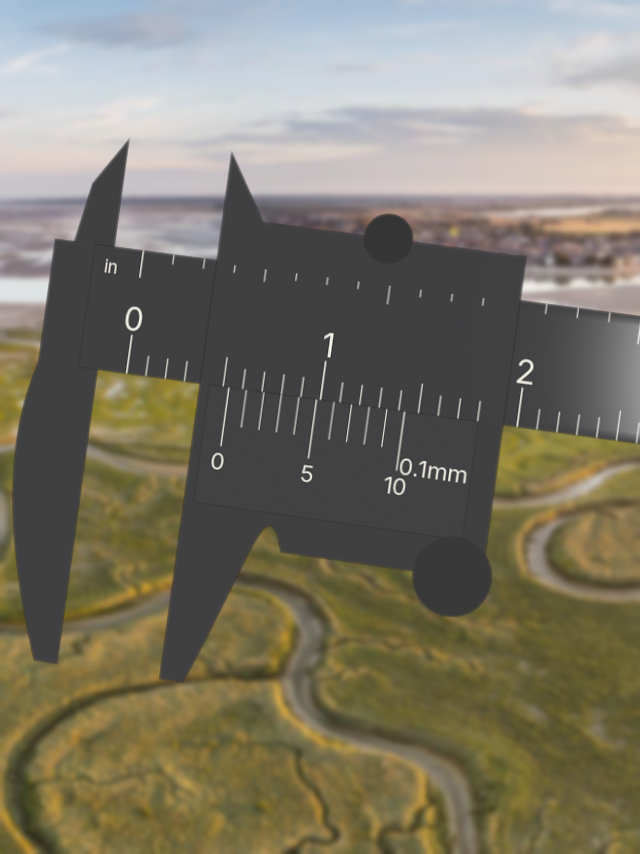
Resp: 5.3
